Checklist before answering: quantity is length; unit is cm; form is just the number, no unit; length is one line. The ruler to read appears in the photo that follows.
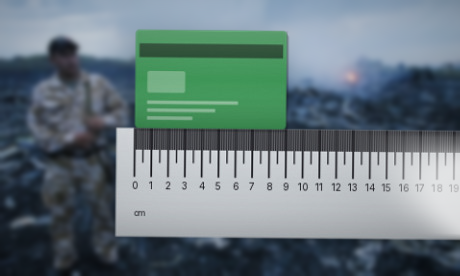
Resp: 9
